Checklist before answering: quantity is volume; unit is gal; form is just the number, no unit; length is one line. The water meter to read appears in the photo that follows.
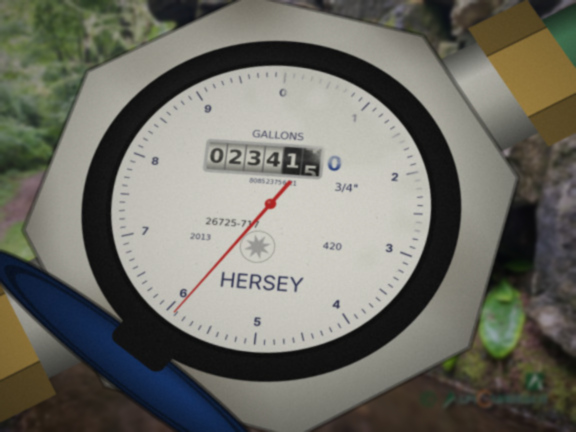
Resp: 234145.9
